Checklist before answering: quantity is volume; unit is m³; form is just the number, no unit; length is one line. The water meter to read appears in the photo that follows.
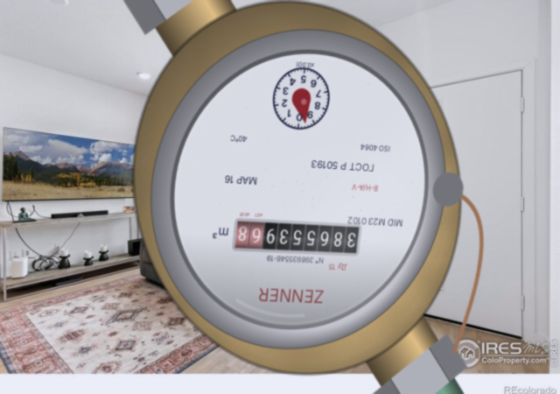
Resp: 3865539.679
